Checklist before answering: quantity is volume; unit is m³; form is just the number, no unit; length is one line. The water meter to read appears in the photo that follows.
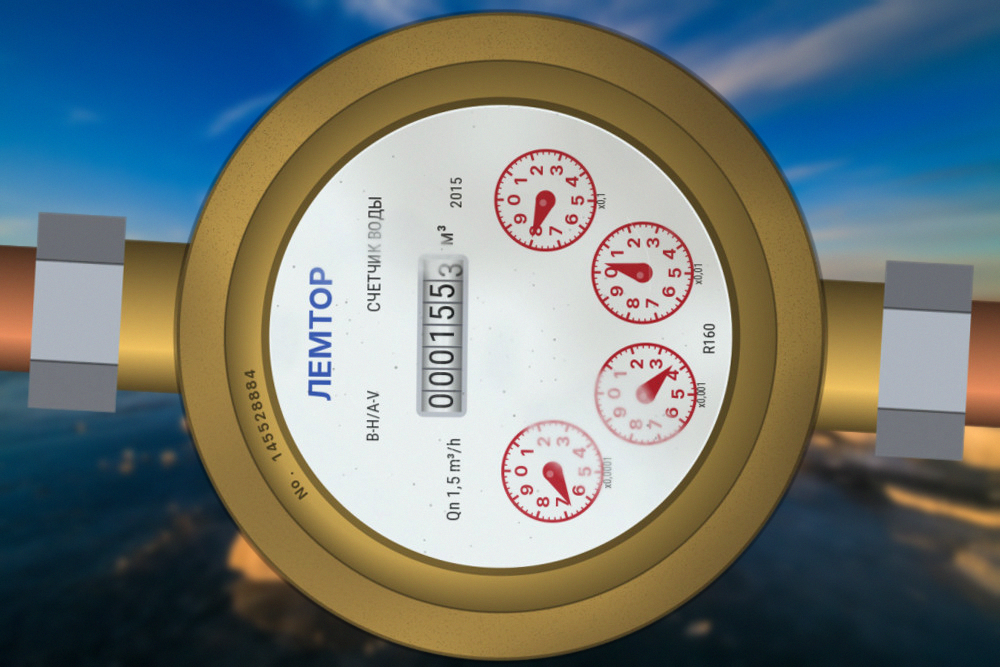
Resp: 1552.8036
